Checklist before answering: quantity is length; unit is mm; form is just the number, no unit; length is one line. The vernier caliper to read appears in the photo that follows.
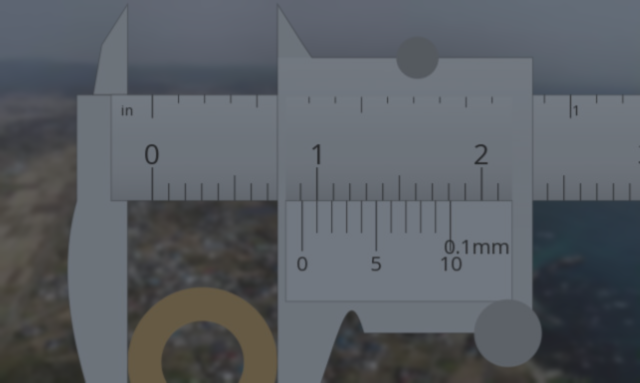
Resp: 9.1
